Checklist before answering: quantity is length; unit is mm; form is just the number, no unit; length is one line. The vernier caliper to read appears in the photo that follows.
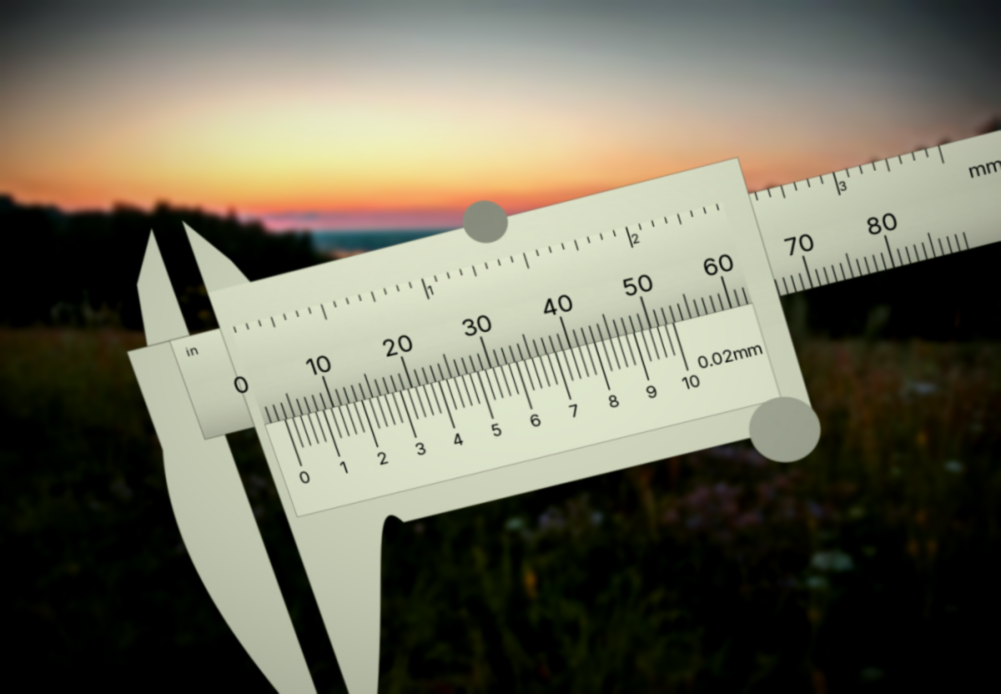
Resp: 3.8
